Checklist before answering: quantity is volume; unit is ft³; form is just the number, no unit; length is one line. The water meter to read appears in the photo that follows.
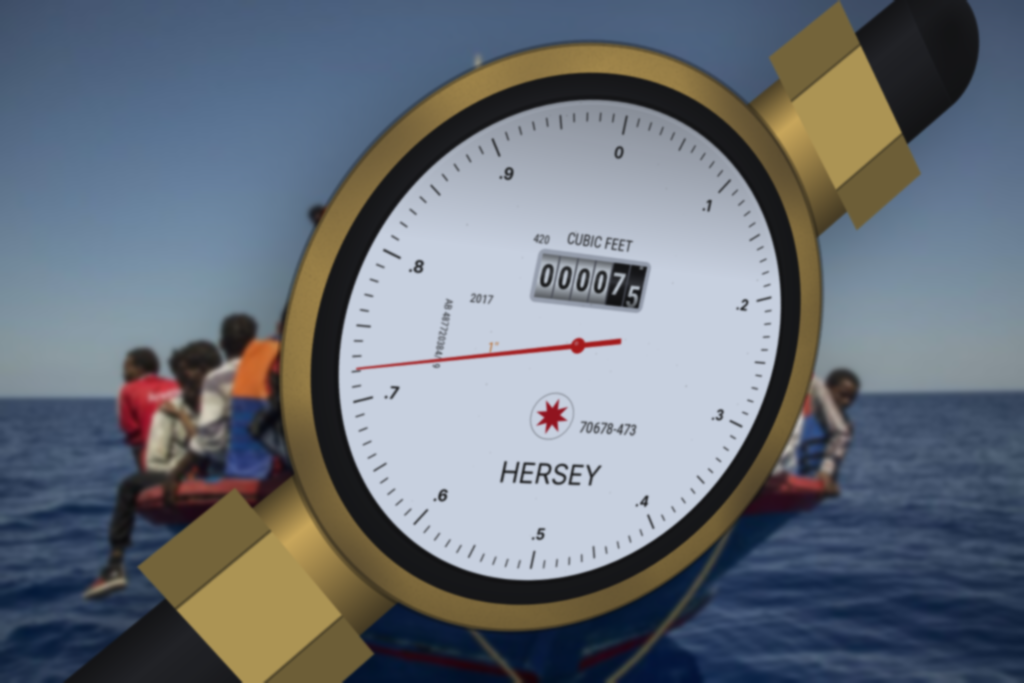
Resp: 74.72
